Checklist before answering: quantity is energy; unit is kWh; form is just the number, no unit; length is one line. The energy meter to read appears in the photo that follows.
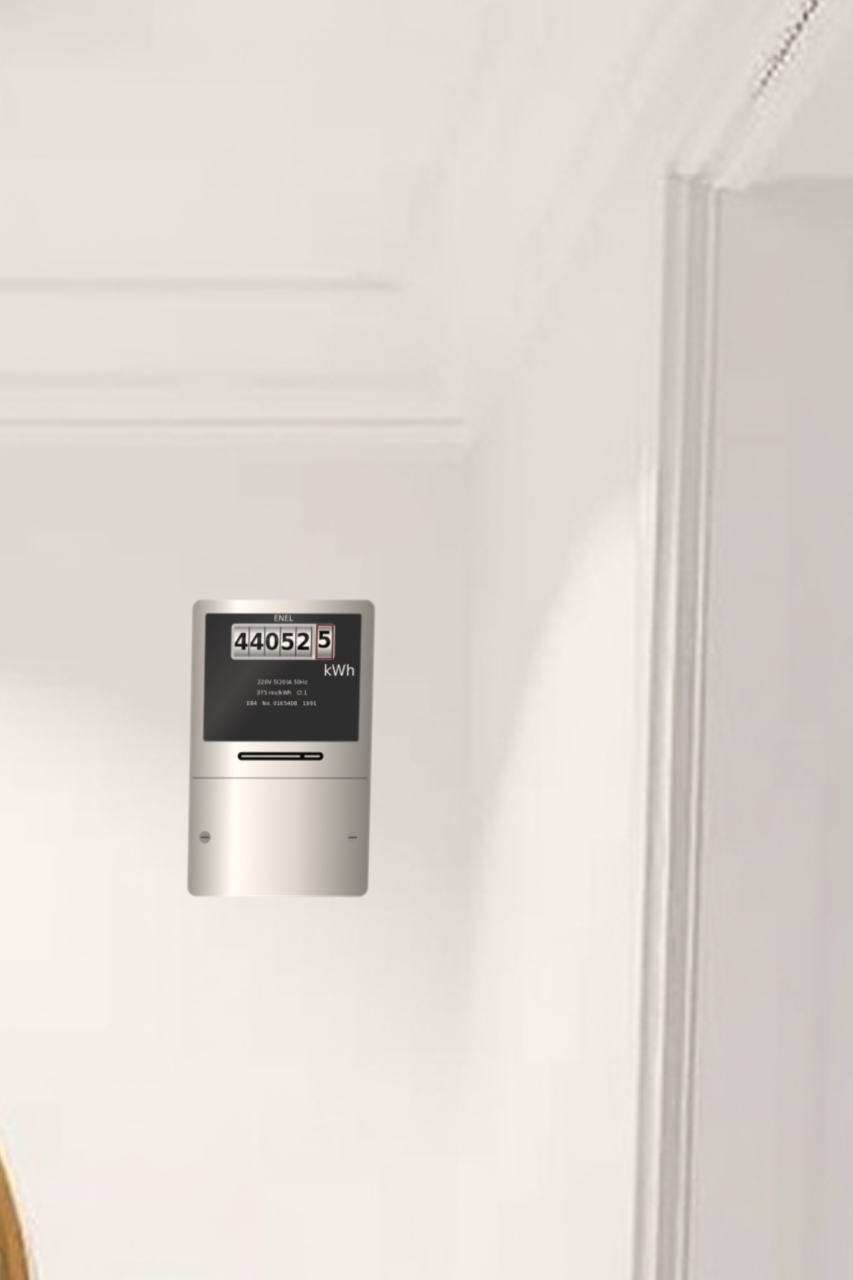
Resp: 44052.5
